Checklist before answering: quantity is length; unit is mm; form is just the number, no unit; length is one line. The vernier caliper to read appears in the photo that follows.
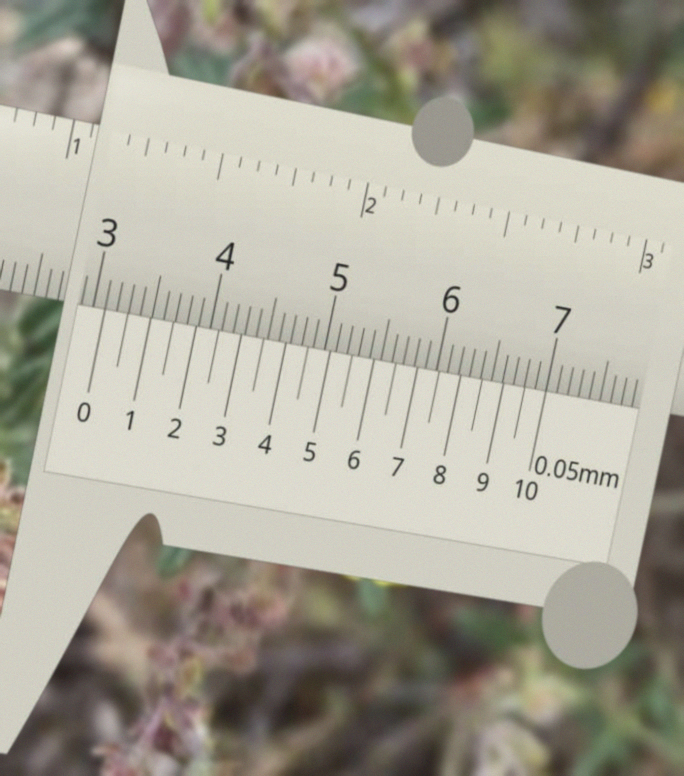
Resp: 31.0
